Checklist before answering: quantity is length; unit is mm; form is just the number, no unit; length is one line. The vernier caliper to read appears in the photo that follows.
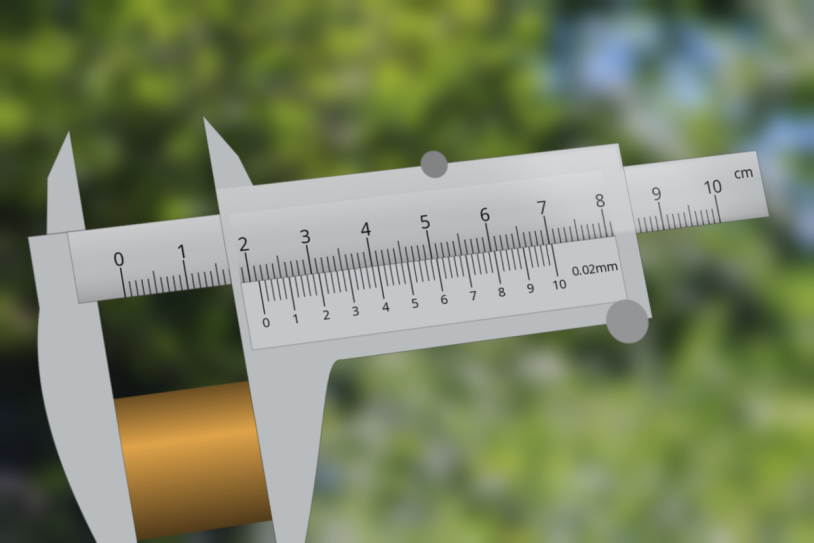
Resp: 21.4
